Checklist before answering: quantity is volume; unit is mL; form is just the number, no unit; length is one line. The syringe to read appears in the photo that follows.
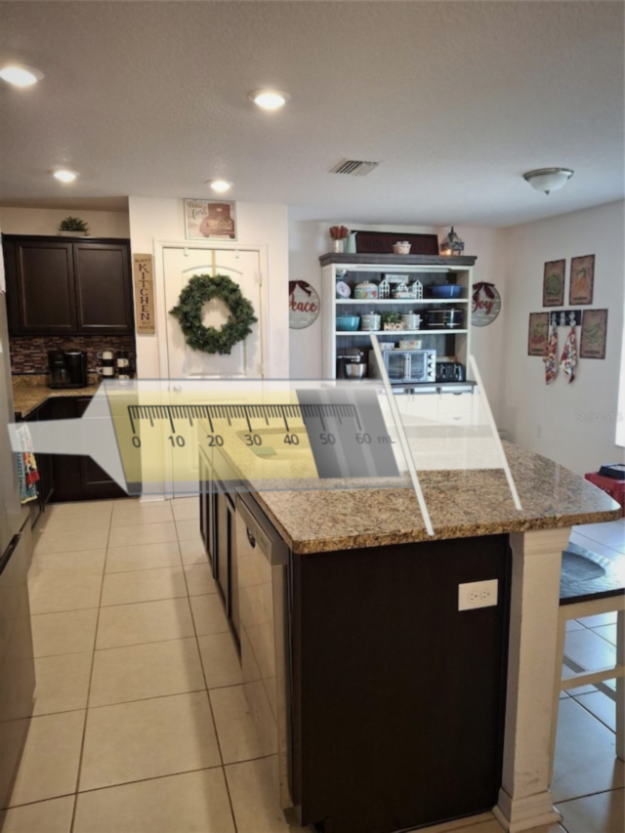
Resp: 45
